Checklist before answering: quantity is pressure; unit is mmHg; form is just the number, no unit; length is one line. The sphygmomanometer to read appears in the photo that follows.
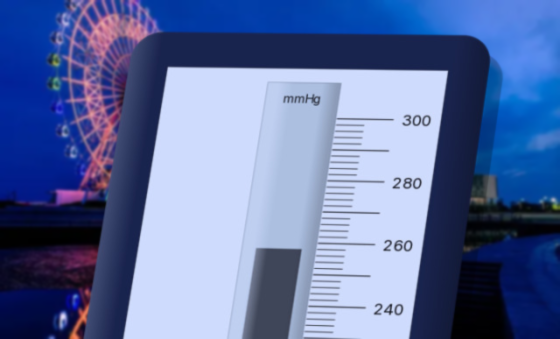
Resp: 258
